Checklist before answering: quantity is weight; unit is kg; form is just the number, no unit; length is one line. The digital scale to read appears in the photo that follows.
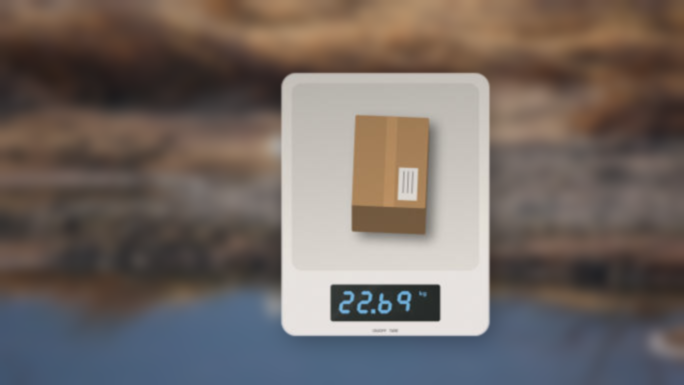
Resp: 22.69
